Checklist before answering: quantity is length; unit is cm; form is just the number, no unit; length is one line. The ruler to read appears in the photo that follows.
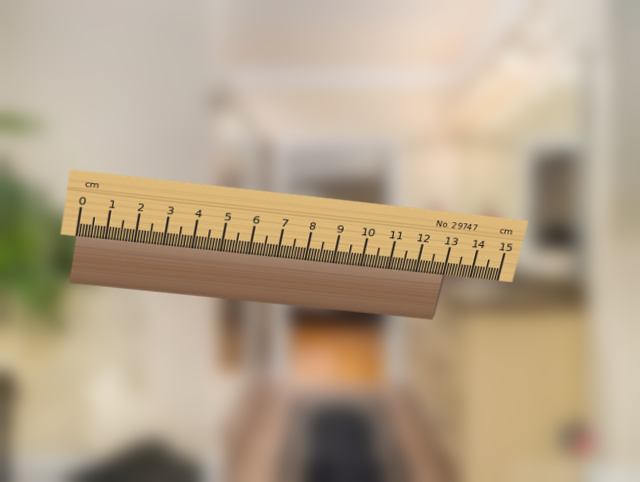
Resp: 13
